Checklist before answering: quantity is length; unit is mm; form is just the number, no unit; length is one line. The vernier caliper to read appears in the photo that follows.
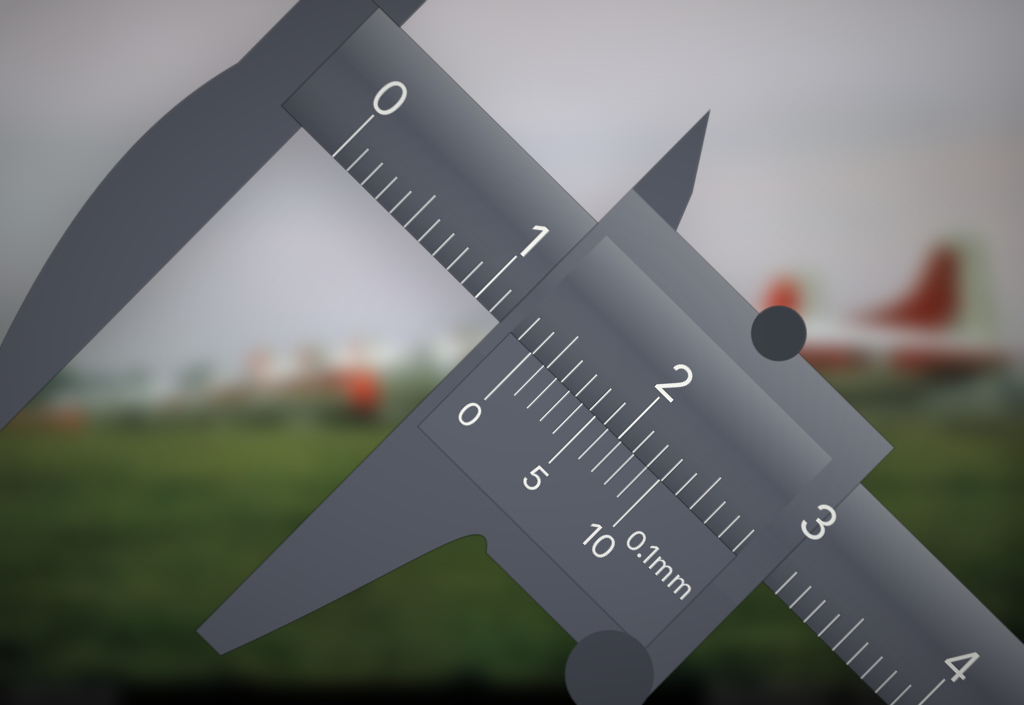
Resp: 13.9
